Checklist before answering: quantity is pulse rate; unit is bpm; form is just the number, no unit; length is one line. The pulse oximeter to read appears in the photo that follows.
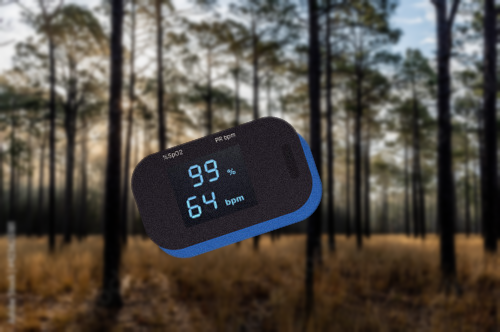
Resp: 64
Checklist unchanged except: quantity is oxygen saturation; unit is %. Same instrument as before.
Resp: 99
